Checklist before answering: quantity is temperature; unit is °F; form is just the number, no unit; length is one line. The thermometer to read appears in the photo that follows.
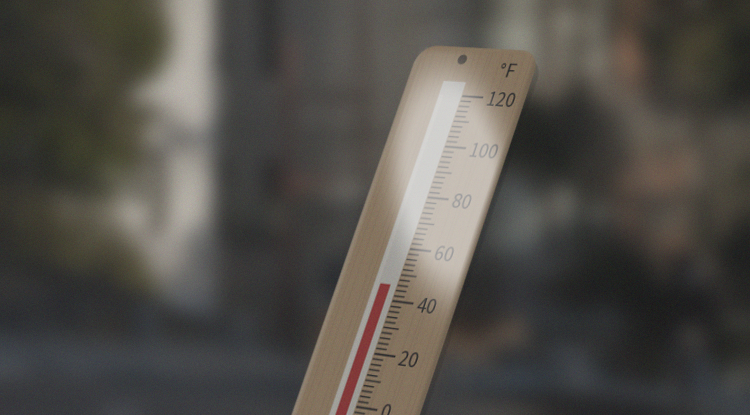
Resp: 46
